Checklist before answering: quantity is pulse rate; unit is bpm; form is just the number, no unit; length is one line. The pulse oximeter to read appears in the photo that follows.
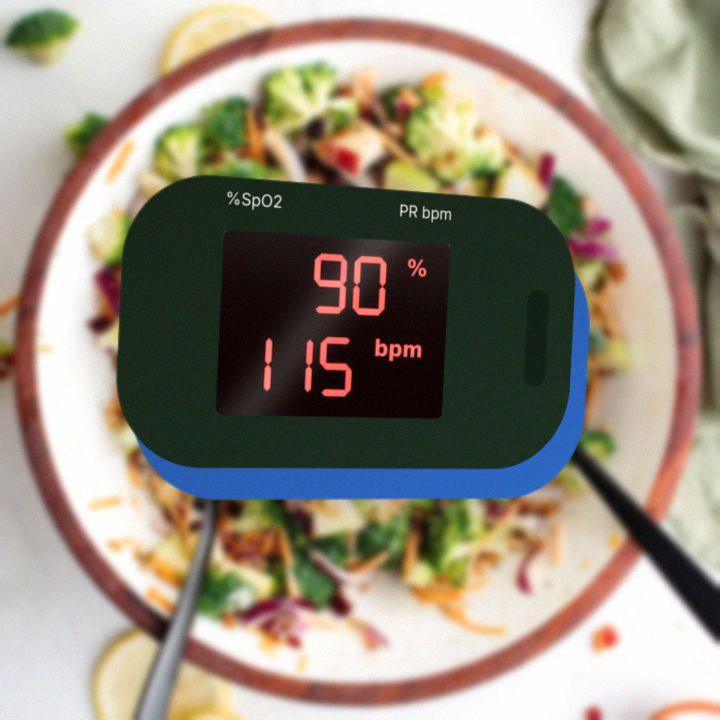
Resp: 115
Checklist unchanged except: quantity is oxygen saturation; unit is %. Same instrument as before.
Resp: 90
